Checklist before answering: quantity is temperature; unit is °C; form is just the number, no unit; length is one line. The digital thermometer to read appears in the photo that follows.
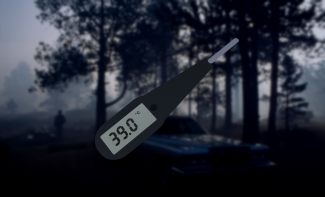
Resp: 39.0
